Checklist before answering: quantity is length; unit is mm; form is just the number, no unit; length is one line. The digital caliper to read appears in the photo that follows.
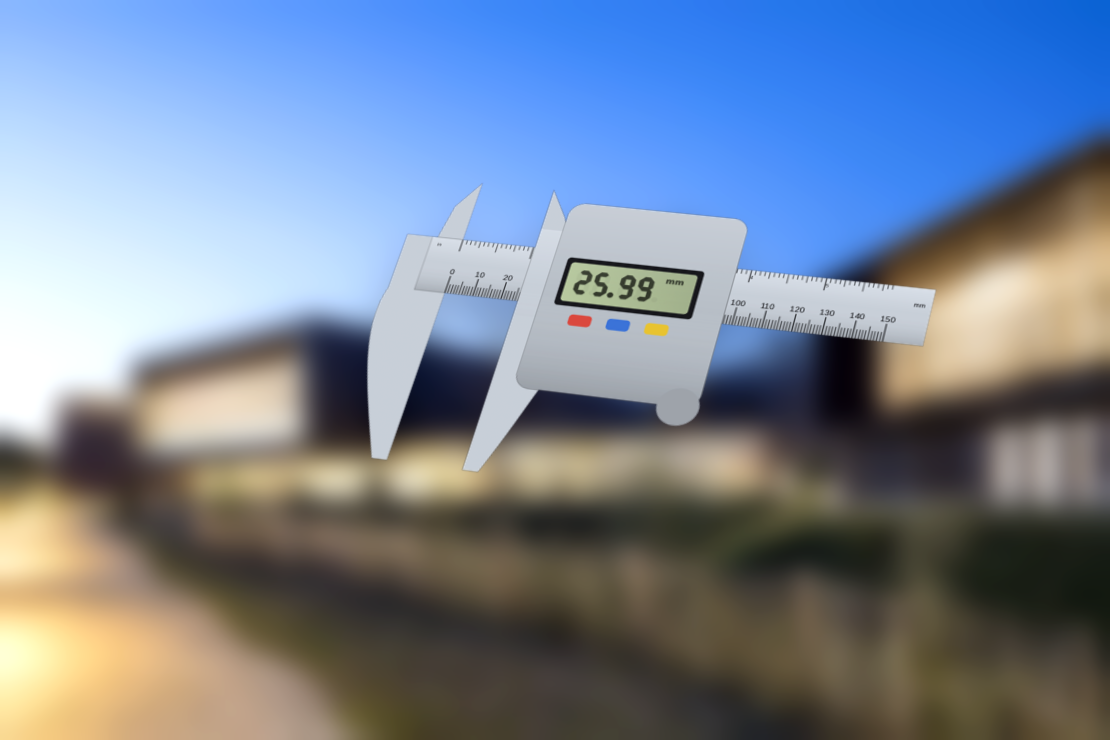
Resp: 25.99
